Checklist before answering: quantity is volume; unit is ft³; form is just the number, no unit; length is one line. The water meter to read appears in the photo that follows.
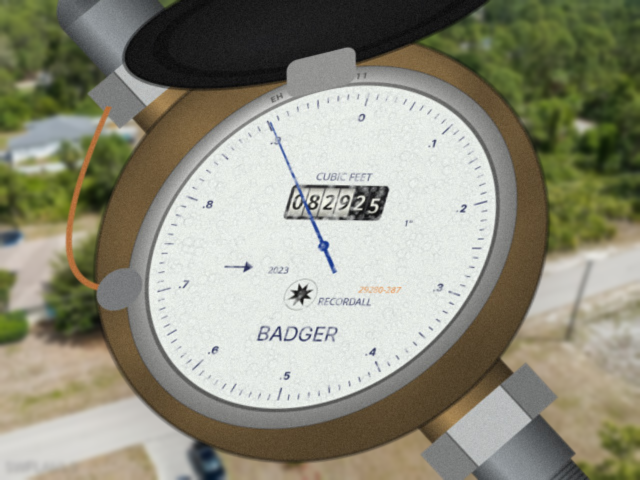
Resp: 82924.90
